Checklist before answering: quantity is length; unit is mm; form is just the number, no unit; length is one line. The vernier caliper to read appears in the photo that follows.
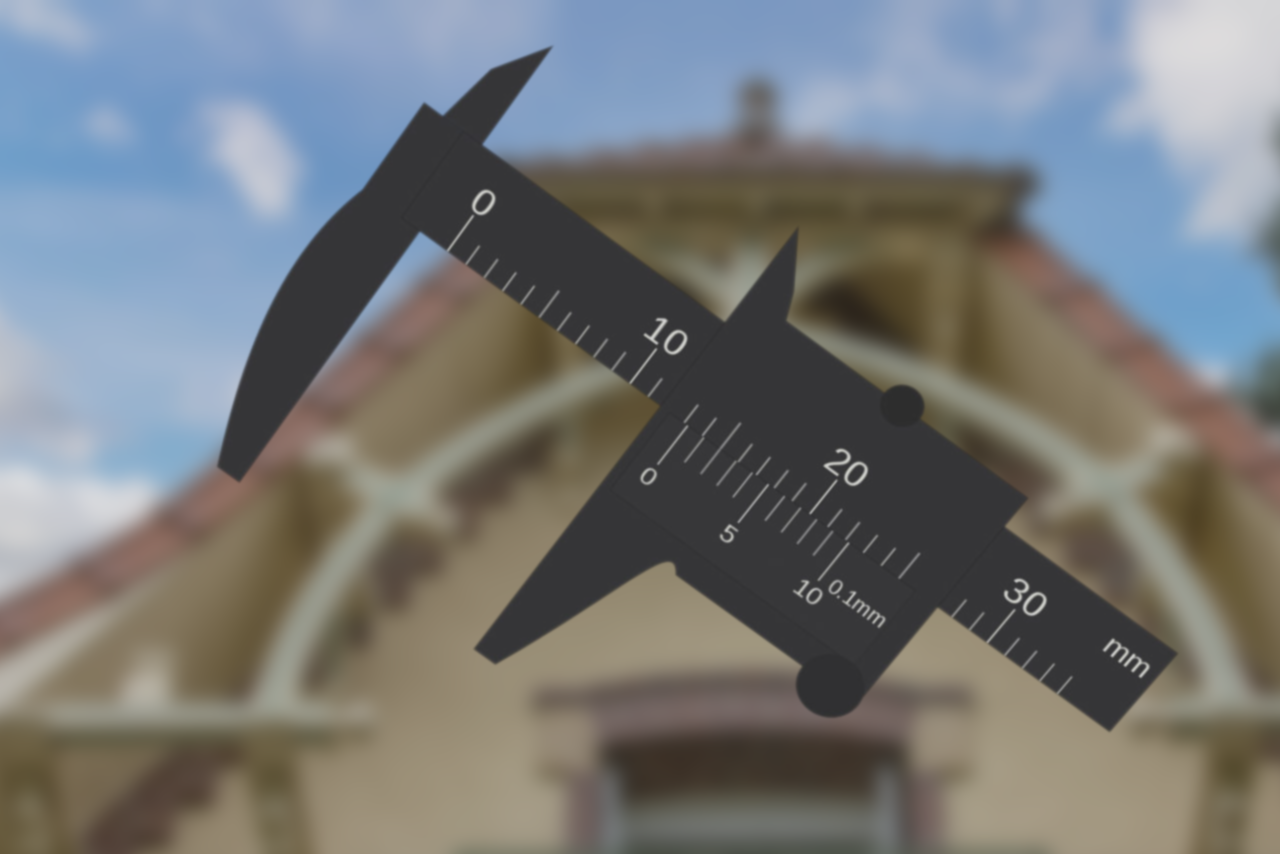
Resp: 13.2
